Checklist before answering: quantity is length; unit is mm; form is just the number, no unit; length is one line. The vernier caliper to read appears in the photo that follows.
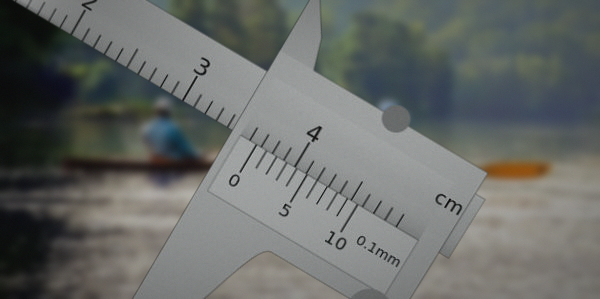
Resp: 36.6
